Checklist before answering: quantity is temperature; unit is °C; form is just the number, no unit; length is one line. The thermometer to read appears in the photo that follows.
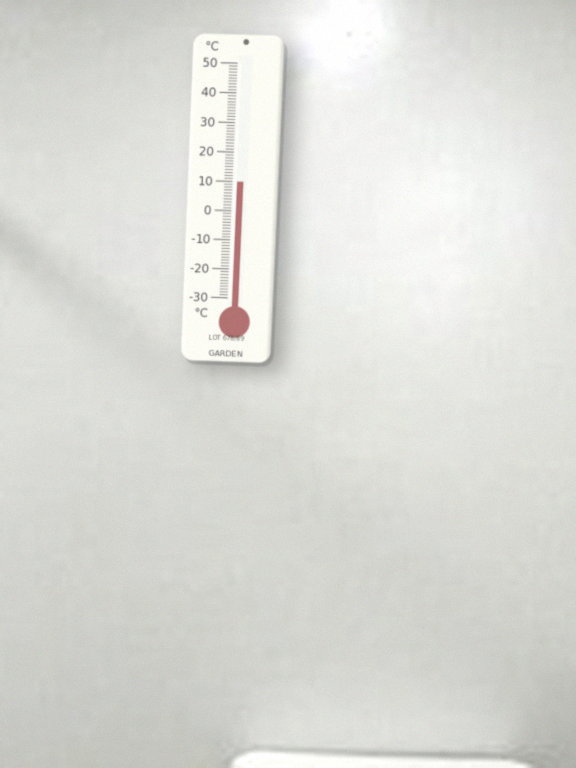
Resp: 10
